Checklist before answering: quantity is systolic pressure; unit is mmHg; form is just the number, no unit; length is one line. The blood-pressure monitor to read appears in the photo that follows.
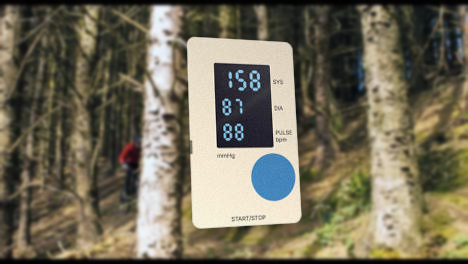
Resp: 158
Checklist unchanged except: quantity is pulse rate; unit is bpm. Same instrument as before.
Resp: 88
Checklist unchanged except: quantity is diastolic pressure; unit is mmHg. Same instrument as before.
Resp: 87
